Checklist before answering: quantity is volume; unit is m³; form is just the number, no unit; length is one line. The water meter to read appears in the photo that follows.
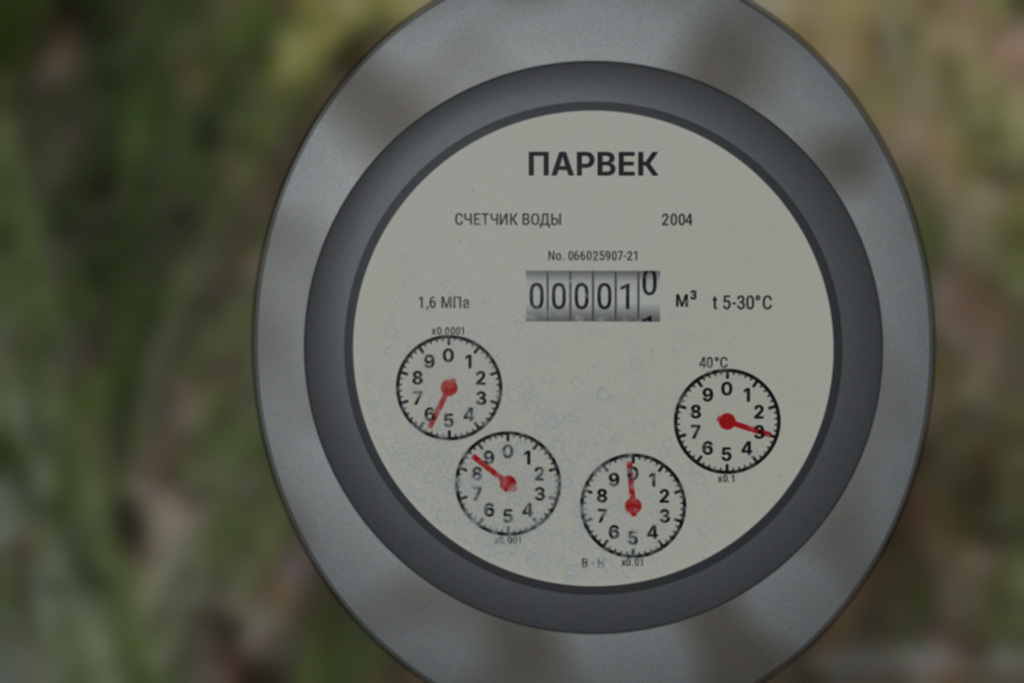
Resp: 10.2985
